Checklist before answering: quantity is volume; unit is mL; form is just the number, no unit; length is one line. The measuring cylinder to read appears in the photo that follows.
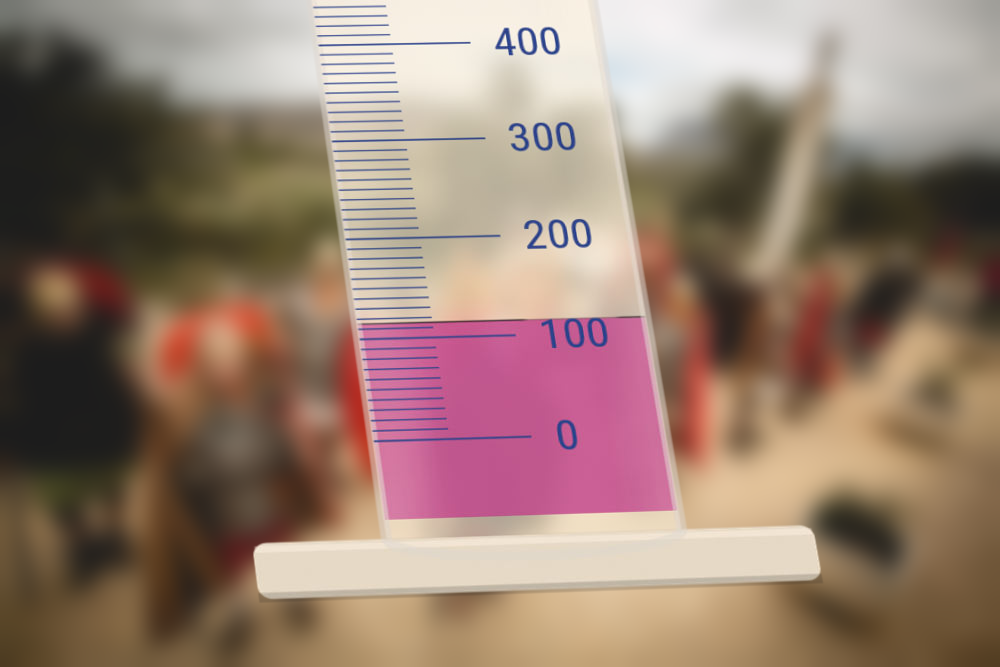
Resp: 115
